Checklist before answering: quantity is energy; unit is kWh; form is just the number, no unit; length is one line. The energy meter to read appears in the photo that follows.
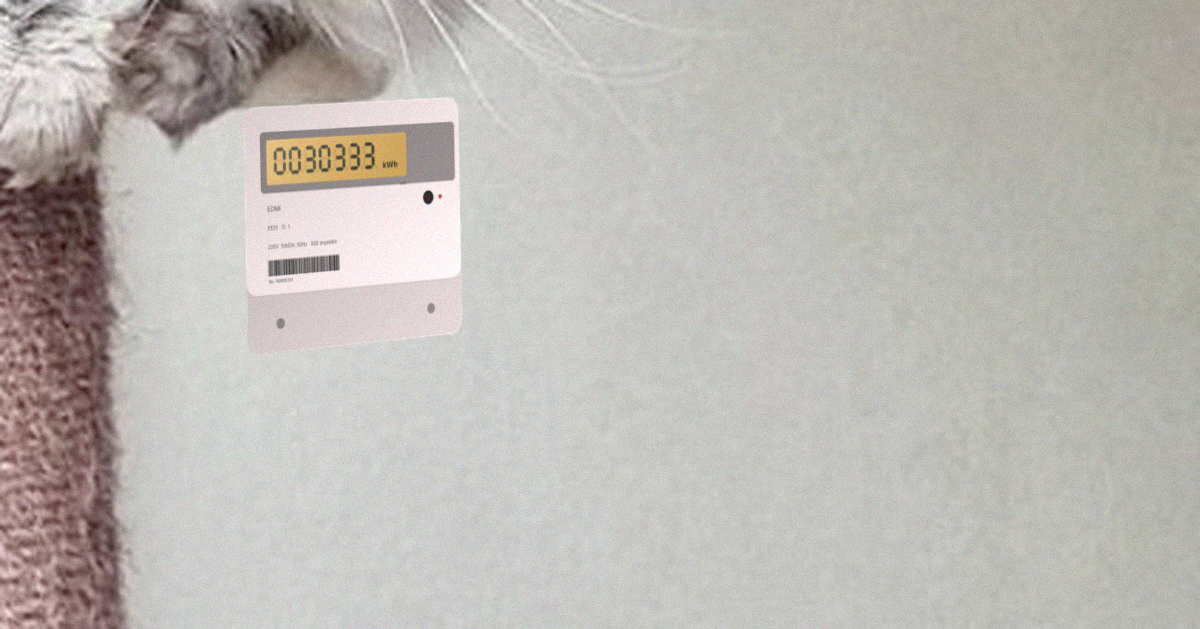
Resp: 30333
